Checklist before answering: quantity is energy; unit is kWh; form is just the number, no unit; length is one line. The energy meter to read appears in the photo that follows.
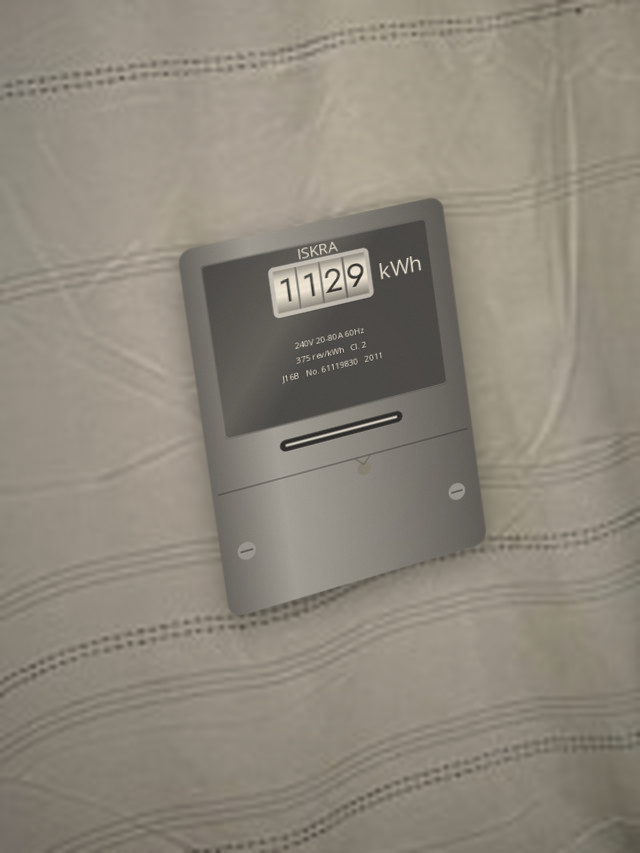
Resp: 1129
